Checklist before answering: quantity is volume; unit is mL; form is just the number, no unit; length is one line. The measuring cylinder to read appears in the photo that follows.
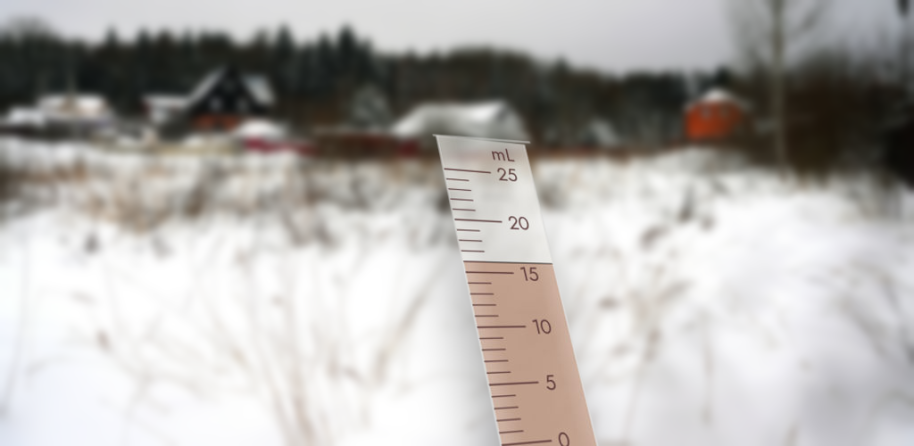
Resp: 16
